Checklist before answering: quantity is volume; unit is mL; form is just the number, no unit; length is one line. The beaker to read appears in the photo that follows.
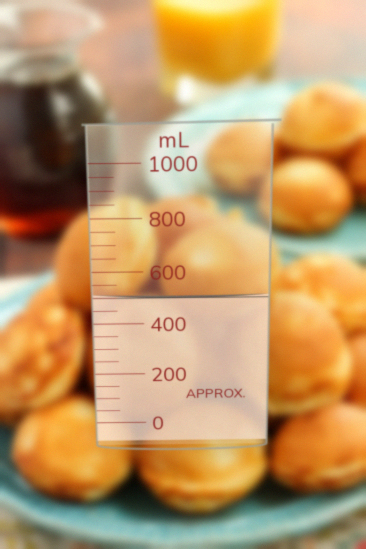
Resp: 500
